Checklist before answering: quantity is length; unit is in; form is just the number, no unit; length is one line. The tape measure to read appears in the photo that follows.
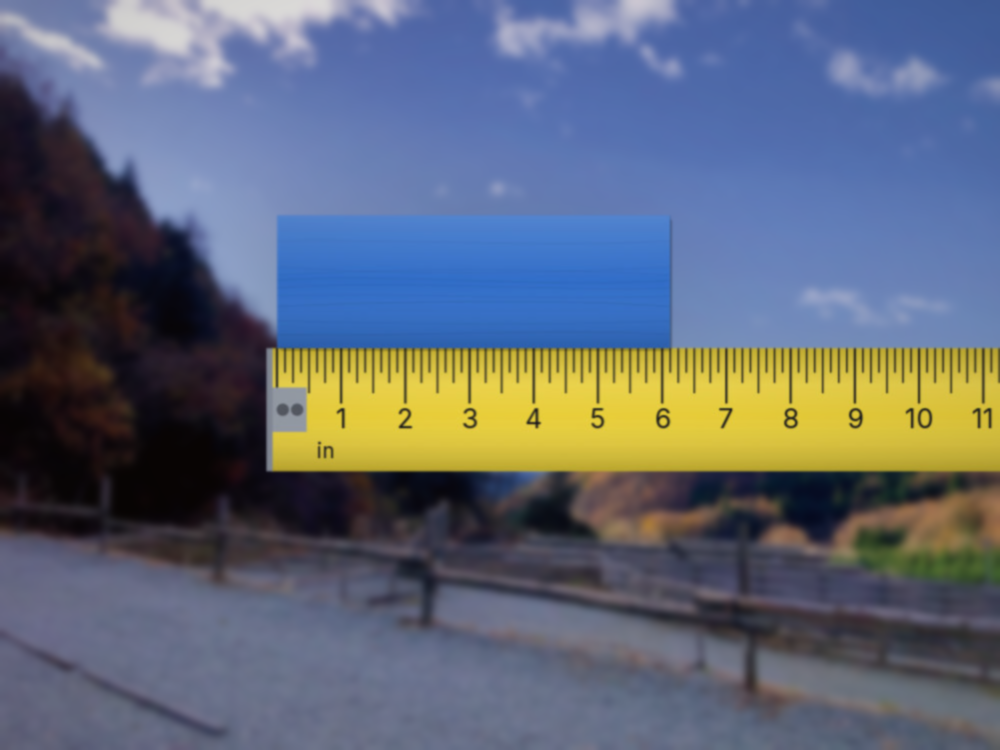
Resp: 6.125
